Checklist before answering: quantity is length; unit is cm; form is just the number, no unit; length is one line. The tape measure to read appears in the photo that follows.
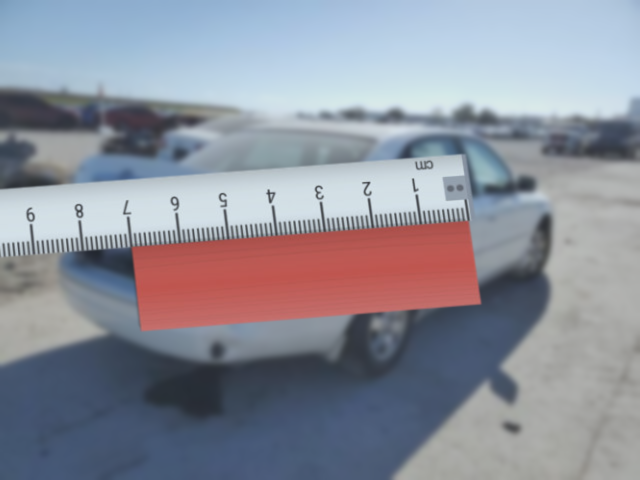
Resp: 7
